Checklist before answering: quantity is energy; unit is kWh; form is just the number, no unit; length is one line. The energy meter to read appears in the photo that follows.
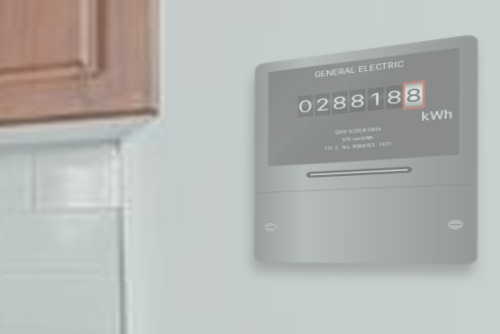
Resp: 28818.8
